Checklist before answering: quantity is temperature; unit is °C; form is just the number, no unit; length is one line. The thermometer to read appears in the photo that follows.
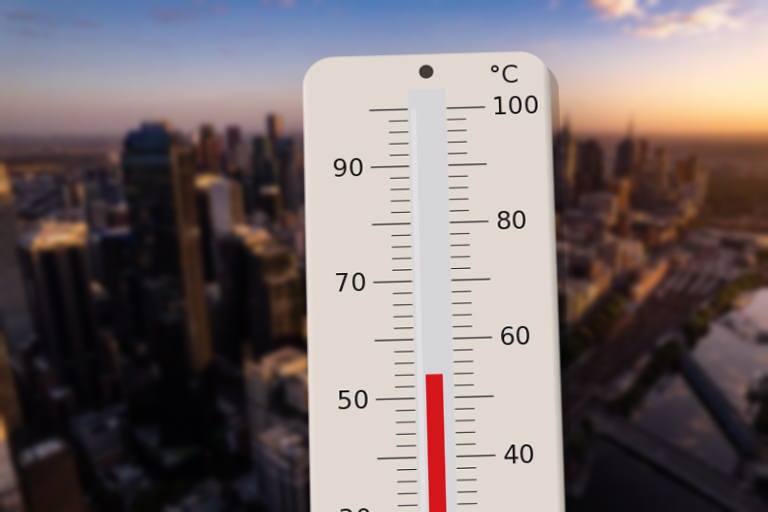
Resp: 54
